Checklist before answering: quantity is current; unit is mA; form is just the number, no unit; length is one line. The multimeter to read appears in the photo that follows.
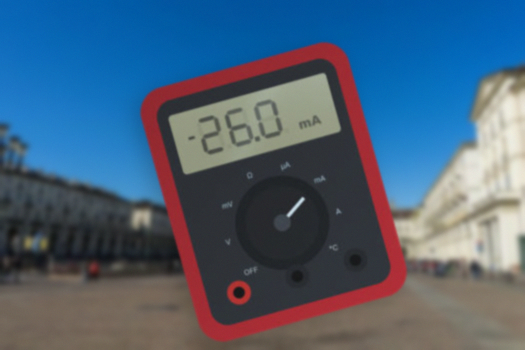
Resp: -26.0
